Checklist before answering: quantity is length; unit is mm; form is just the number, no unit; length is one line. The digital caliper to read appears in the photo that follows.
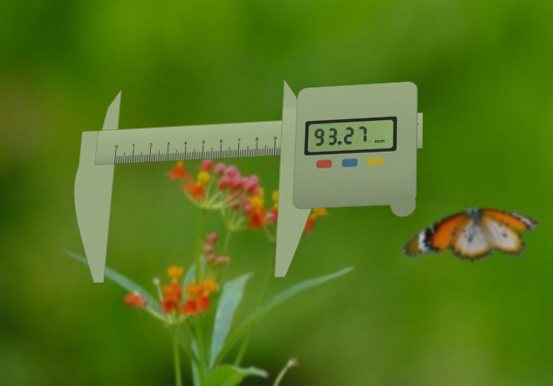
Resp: 93.27
